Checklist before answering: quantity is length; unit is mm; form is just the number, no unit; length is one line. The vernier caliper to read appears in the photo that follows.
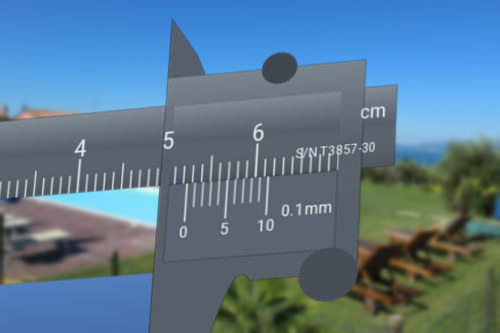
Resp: 52.4
